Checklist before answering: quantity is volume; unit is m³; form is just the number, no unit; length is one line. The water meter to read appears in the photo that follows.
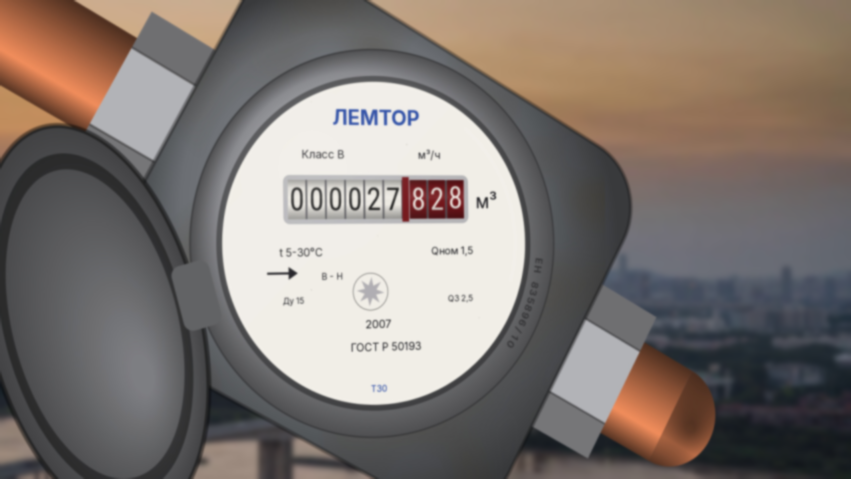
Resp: 27.828
